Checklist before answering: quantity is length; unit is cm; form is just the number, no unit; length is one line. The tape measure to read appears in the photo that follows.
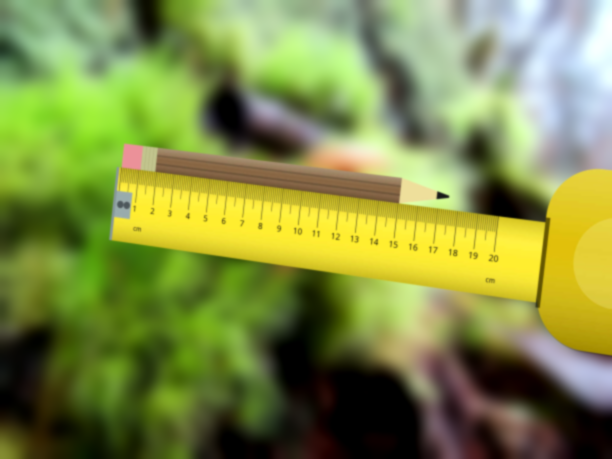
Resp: 17.5
